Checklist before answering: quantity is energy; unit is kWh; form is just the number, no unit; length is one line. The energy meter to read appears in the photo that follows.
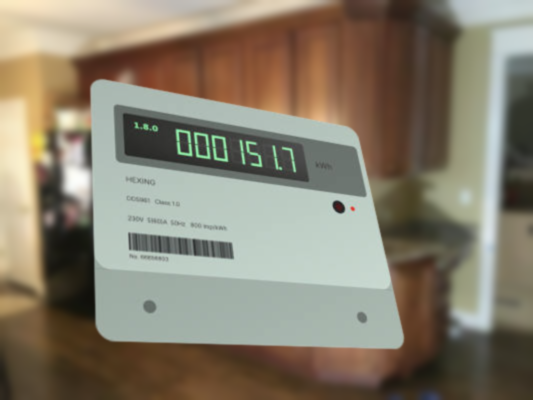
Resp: 151.7
